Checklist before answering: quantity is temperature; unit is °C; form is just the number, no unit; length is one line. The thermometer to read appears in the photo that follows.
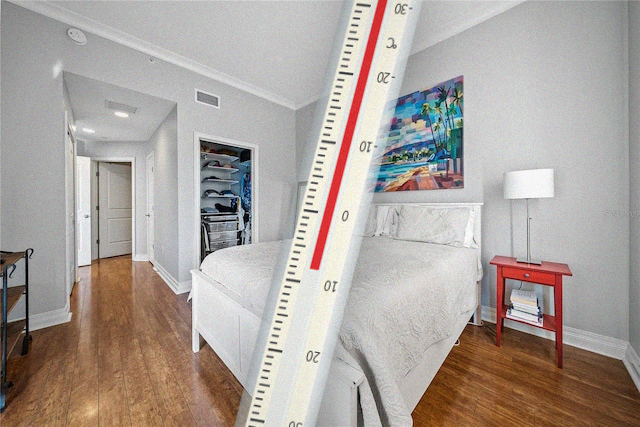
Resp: 8
